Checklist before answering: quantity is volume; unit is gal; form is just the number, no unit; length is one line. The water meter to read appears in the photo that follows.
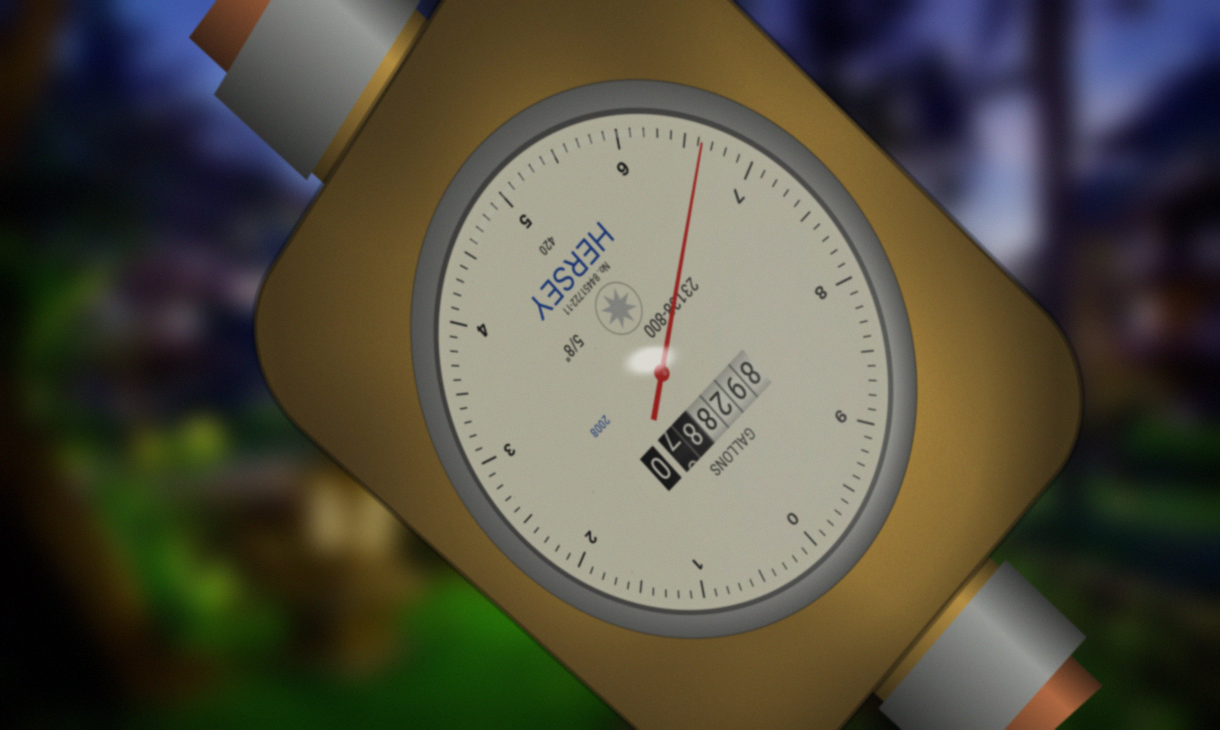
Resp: 8928866.6
